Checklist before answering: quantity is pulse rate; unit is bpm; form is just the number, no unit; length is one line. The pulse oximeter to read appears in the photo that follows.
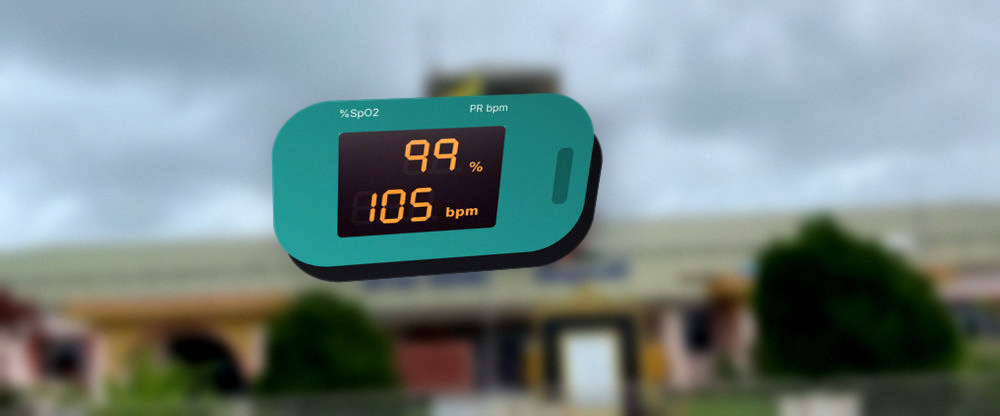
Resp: 105
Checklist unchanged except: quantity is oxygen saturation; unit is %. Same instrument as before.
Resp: 99
